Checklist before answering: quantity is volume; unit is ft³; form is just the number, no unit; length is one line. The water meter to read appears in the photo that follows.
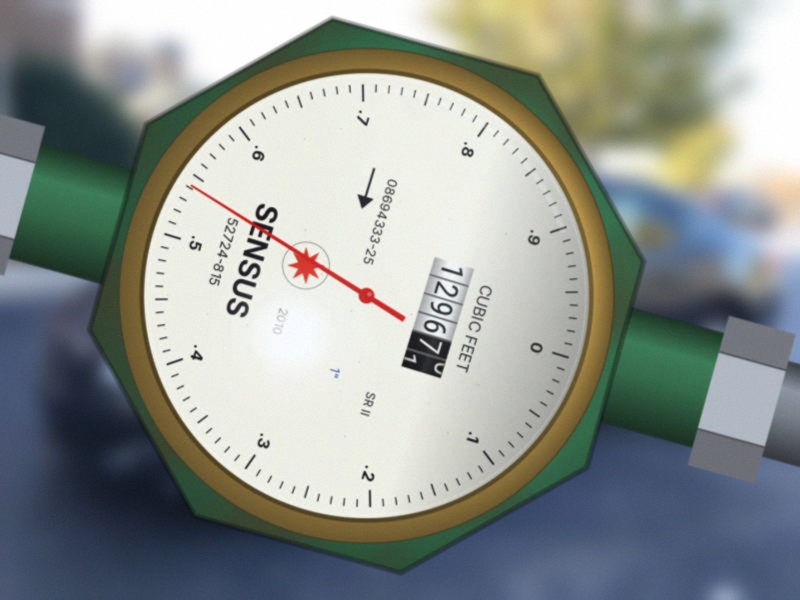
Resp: 129670.54
